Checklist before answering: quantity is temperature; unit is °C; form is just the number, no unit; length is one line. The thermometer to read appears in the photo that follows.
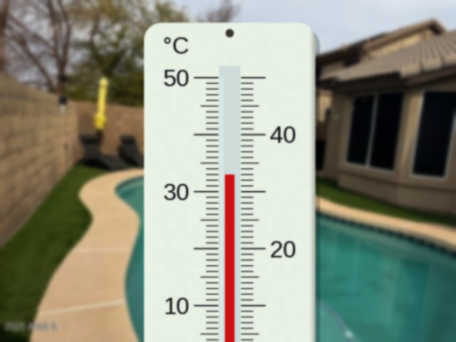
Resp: 33
